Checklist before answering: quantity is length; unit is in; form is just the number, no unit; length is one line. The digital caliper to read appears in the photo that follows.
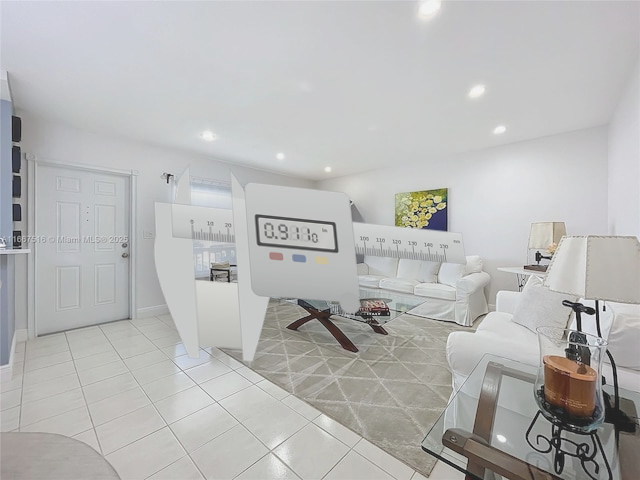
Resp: 0.9110
